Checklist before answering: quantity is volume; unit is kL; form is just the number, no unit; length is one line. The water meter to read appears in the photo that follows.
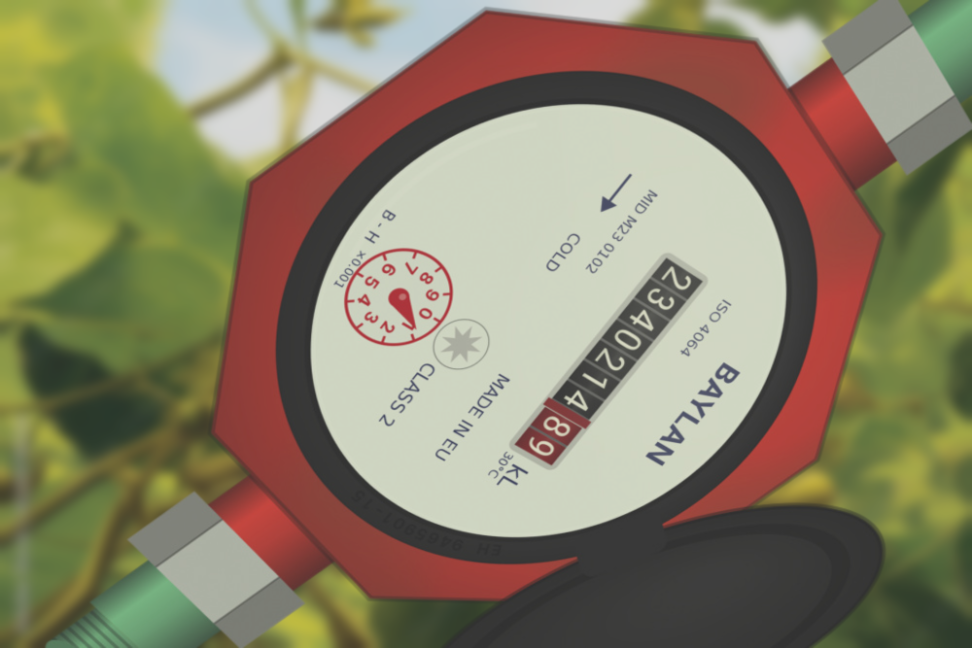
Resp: 2340214.890
